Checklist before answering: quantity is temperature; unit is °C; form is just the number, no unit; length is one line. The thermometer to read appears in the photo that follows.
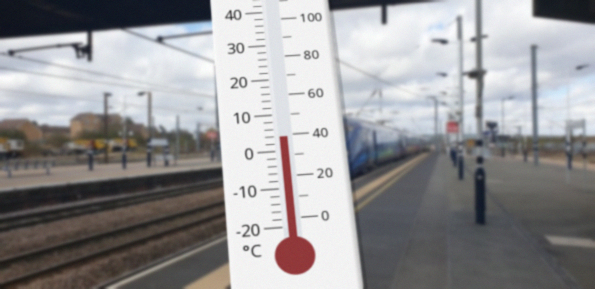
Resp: 4
